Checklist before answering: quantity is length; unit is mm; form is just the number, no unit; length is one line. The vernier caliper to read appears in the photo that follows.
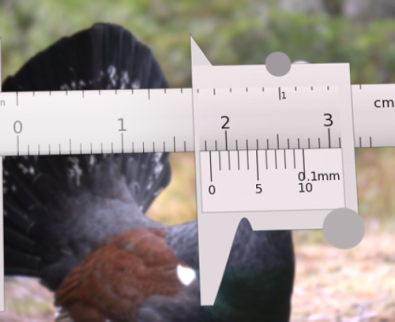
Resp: 18.4
